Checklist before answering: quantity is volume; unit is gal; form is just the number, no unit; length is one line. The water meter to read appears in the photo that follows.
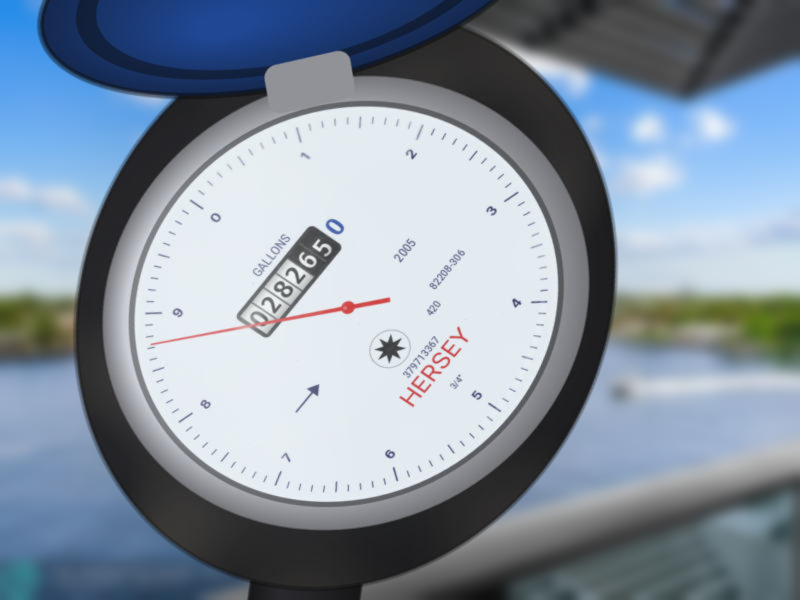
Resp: 282648.7
